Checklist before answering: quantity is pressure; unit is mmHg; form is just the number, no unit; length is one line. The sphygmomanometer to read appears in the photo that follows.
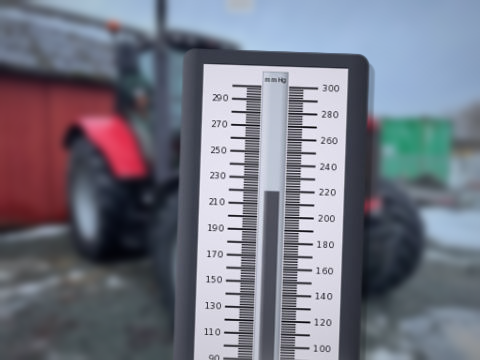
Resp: 220
